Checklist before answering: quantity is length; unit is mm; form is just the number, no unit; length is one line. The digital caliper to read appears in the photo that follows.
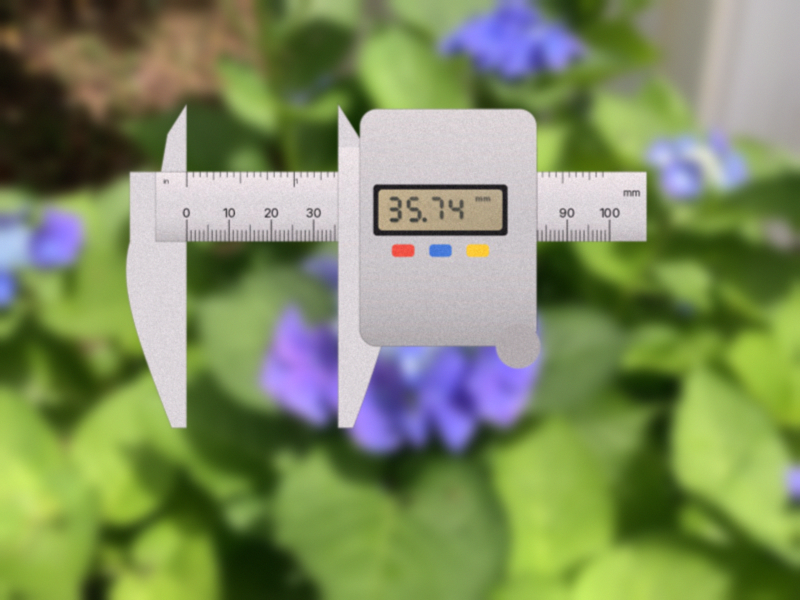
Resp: 35.74
